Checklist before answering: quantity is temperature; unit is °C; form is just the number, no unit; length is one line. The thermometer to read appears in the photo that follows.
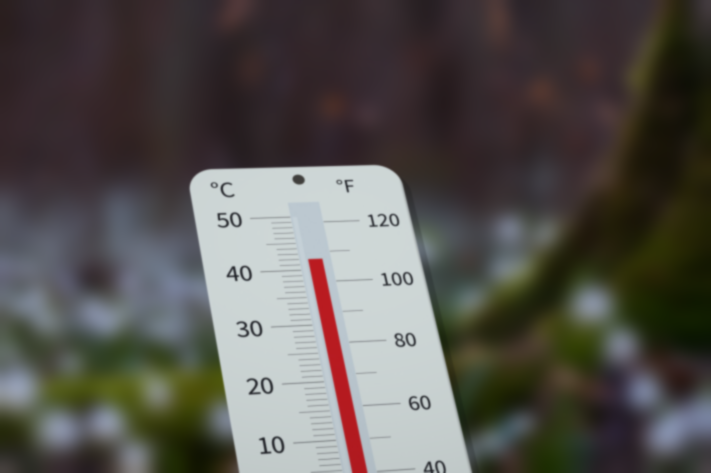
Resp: 42
